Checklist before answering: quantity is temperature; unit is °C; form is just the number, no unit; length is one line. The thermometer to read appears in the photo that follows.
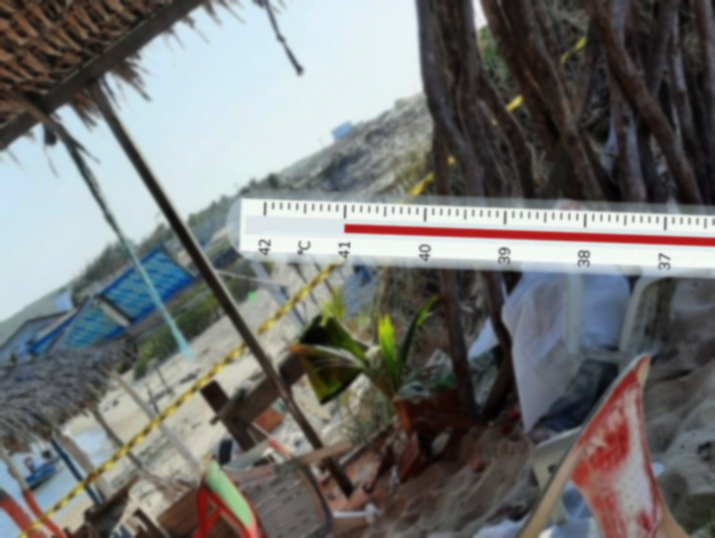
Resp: 41
